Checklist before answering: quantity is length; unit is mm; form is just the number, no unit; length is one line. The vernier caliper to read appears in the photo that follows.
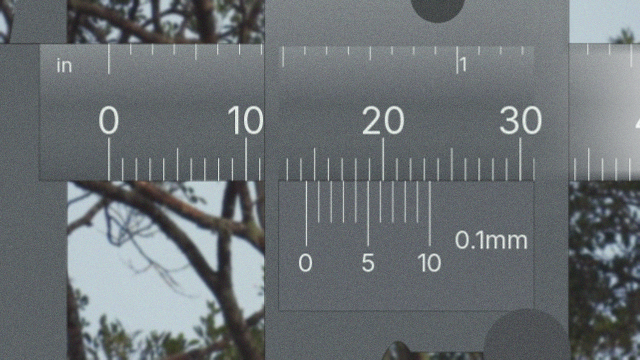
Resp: 14.4
